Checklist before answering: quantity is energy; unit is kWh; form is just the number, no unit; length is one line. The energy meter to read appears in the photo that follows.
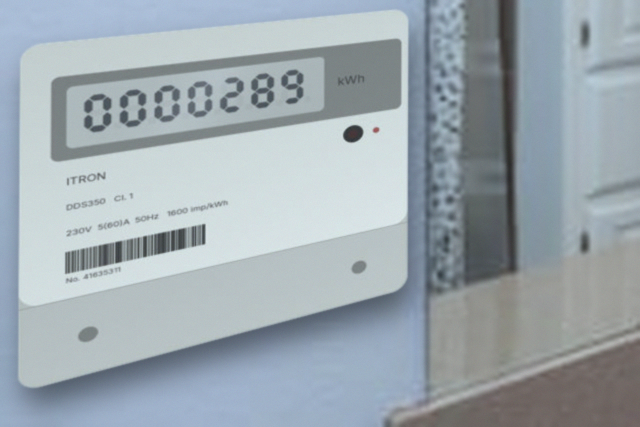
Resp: 289
